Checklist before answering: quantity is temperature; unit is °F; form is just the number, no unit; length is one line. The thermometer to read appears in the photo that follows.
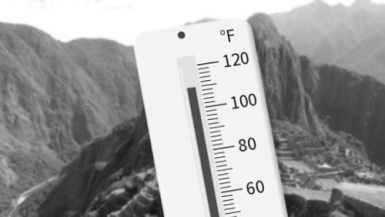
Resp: 110
